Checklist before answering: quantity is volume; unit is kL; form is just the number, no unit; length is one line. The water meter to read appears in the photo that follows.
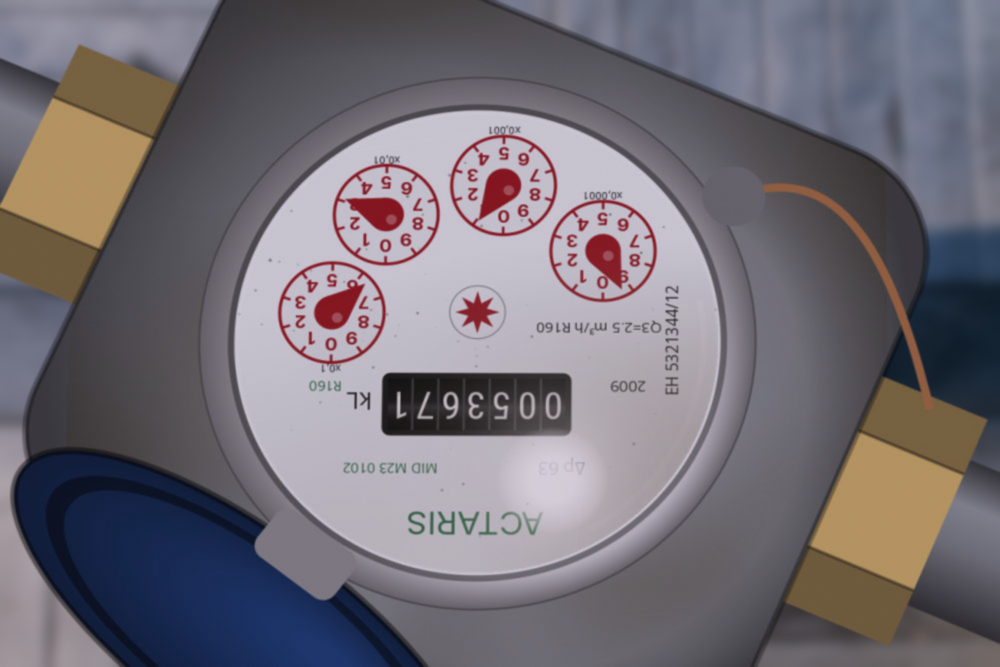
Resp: 53671.6309
